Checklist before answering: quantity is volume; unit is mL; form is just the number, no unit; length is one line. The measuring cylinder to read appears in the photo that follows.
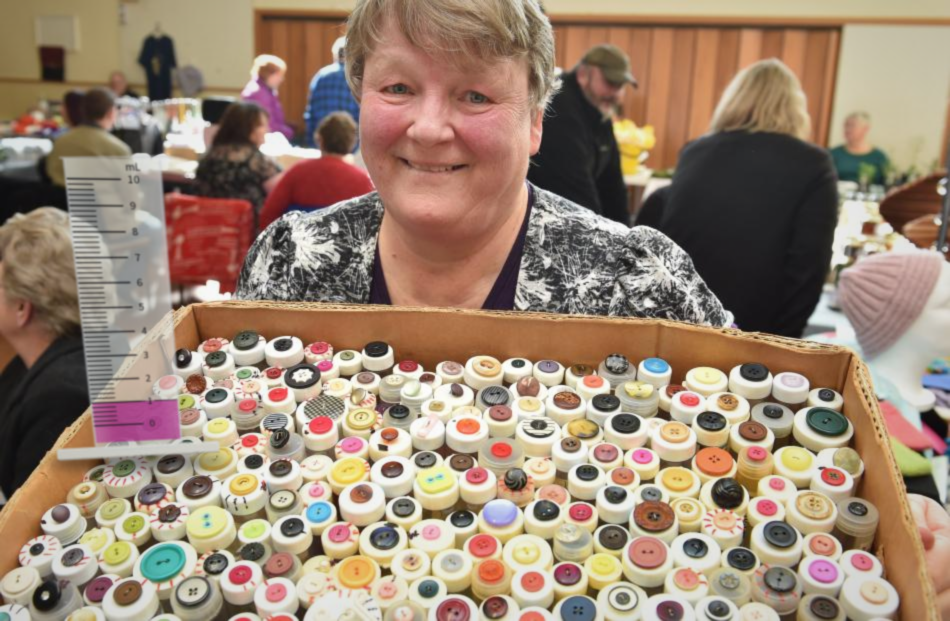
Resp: 1
